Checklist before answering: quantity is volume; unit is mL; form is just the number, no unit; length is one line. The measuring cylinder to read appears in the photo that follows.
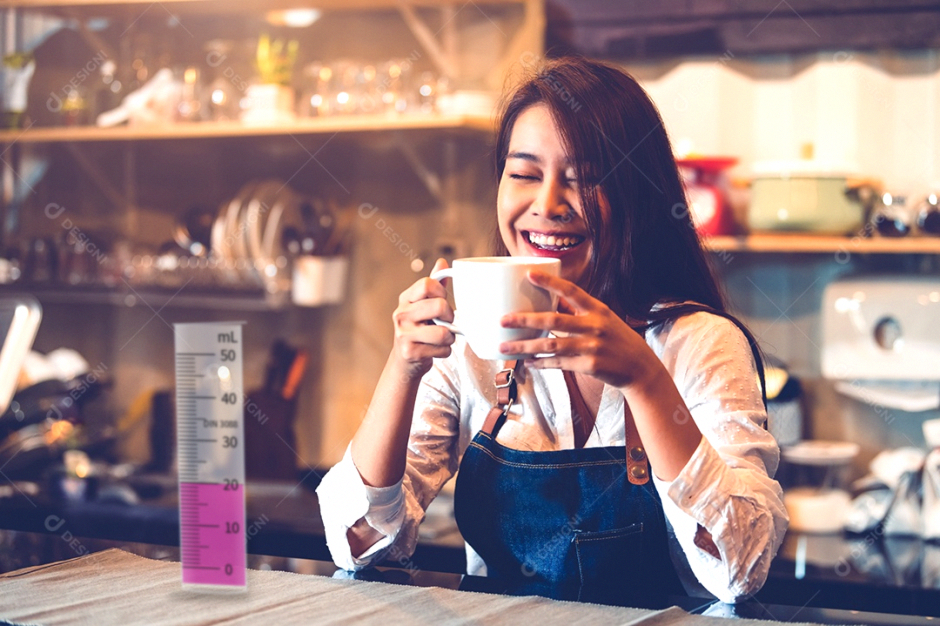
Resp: 20
